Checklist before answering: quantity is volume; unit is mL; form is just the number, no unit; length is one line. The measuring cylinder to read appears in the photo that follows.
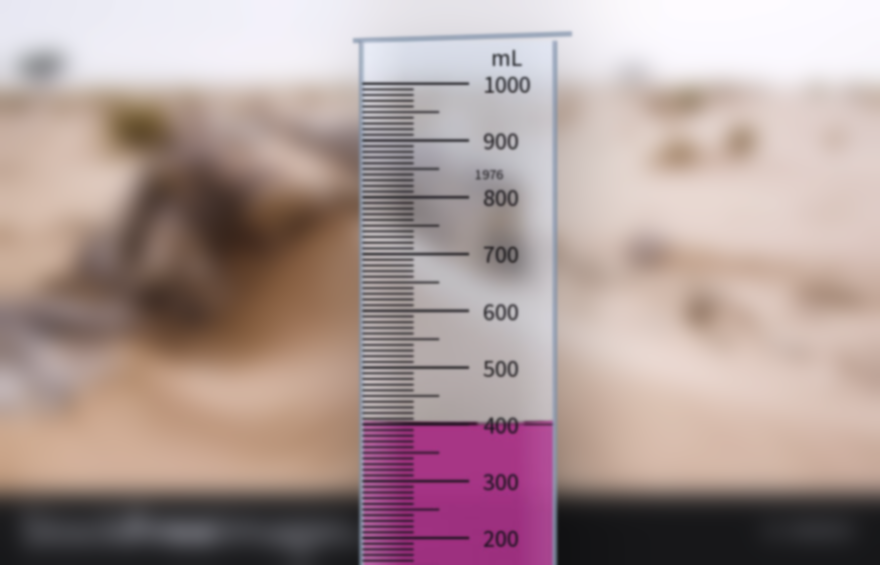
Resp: 400
